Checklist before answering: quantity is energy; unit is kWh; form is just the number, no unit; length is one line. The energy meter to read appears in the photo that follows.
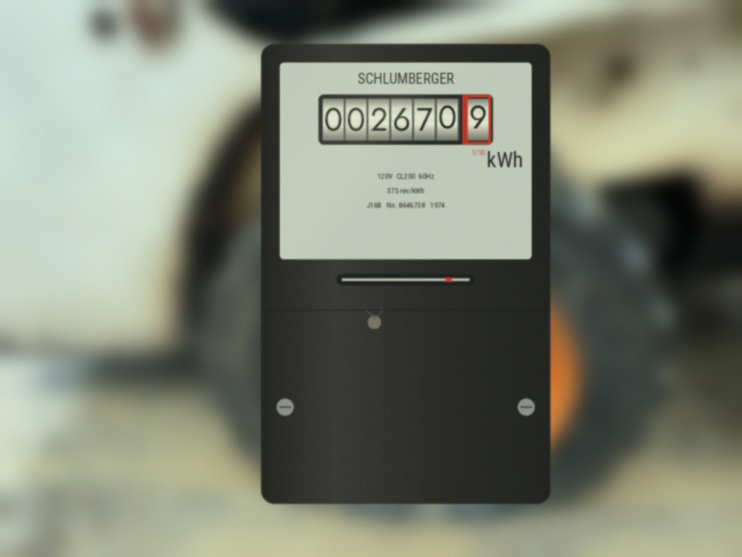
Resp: 2670.9
